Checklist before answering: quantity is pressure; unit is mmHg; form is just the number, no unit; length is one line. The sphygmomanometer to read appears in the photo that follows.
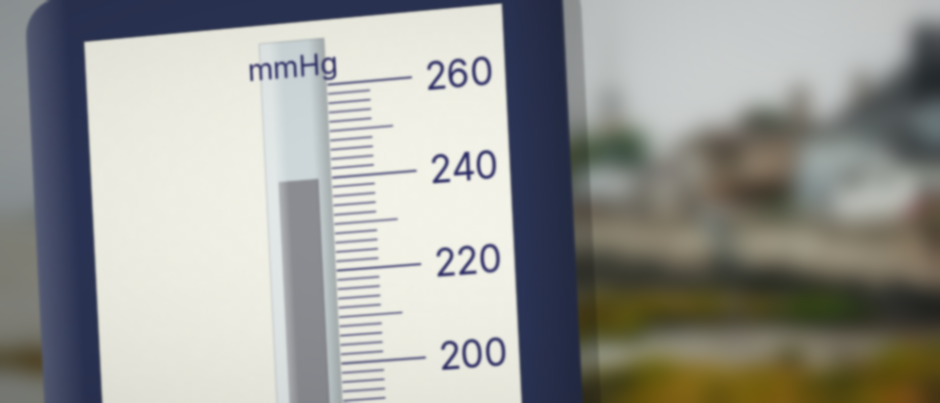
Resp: 240
